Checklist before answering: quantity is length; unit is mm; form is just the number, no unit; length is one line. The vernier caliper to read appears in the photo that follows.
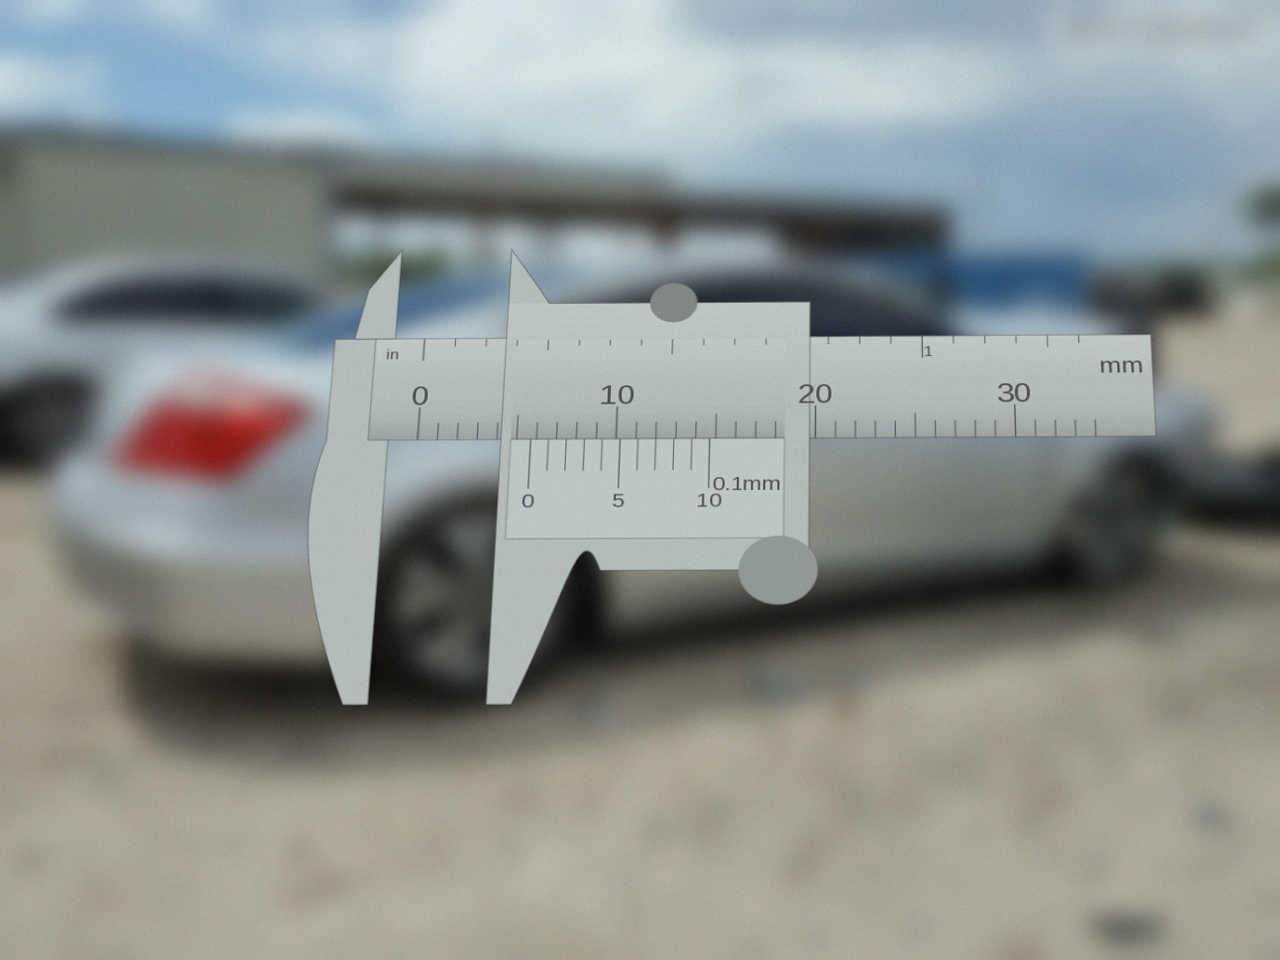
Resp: 5.7
